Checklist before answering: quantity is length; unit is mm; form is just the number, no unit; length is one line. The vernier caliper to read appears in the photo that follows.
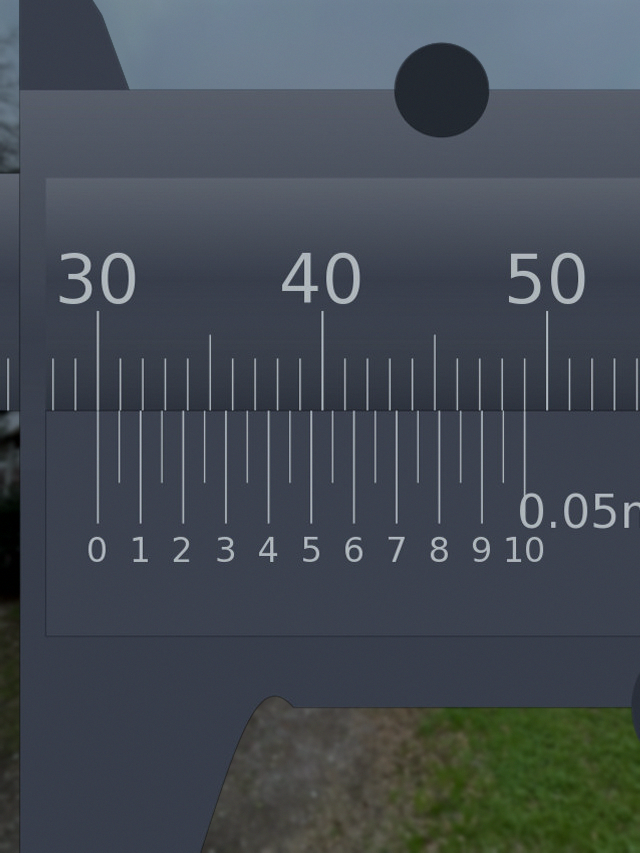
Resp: 30.0
